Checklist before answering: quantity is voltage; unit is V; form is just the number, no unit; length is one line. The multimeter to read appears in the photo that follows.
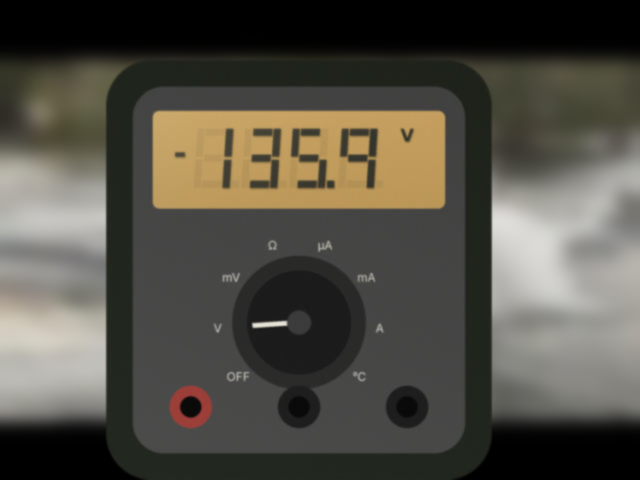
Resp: -135.9
